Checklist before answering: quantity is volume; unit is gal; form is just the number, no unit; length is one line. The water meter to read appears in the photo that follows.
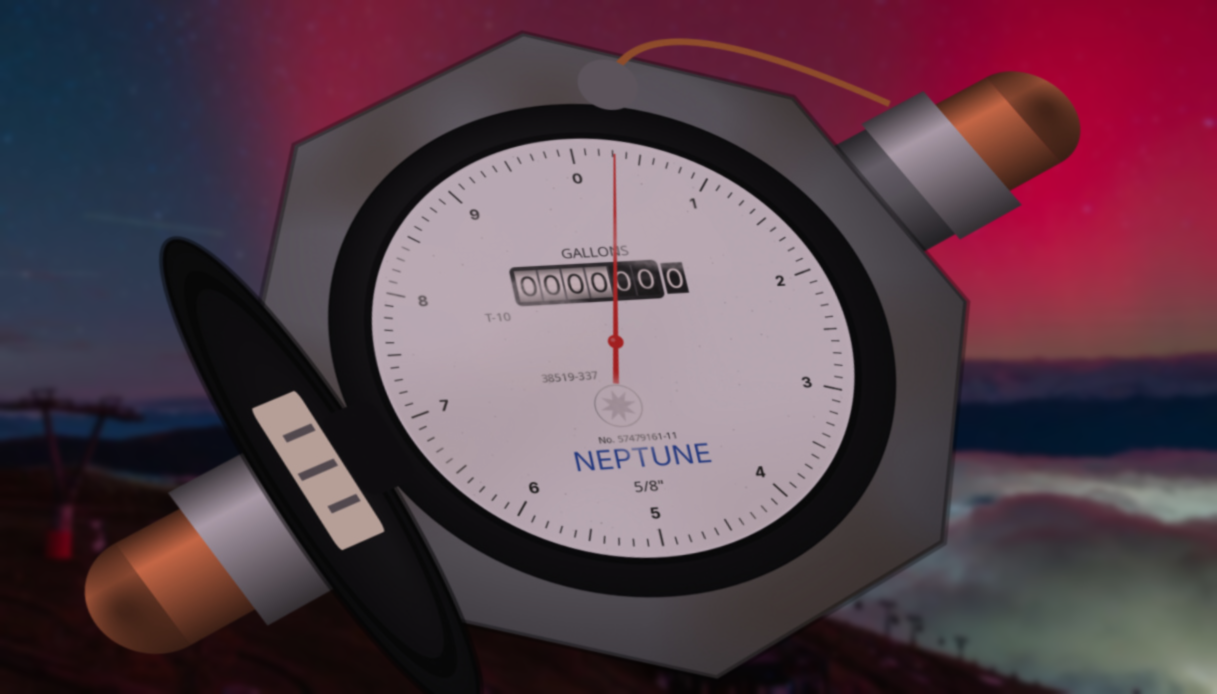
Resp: 0.3
